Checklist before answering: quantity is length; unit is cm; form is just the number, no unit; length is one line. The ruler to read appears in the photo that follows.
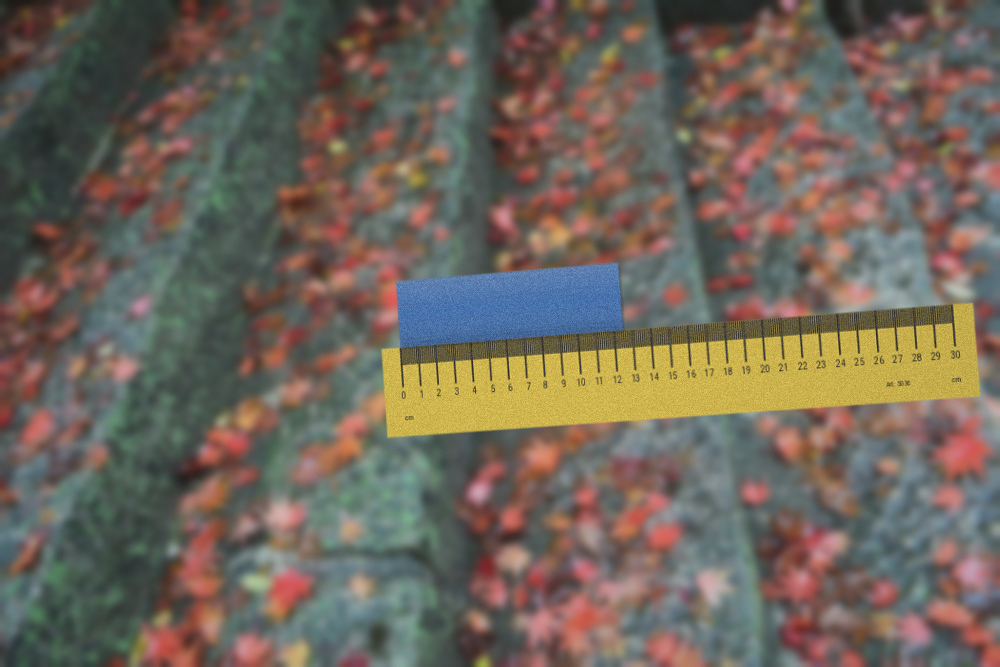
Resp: 12.5
